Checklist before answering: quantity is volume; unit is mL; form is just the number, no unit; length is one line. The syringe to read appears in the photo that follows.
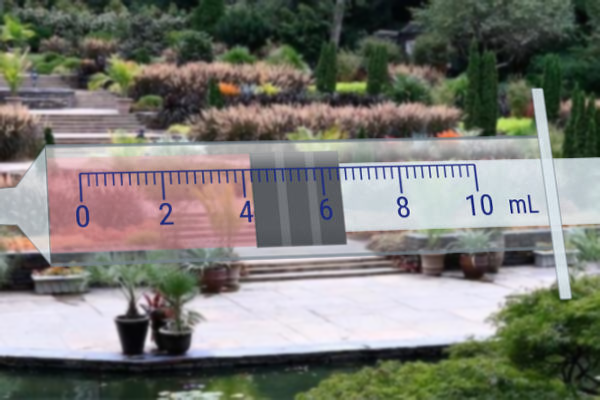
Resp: 4.2
